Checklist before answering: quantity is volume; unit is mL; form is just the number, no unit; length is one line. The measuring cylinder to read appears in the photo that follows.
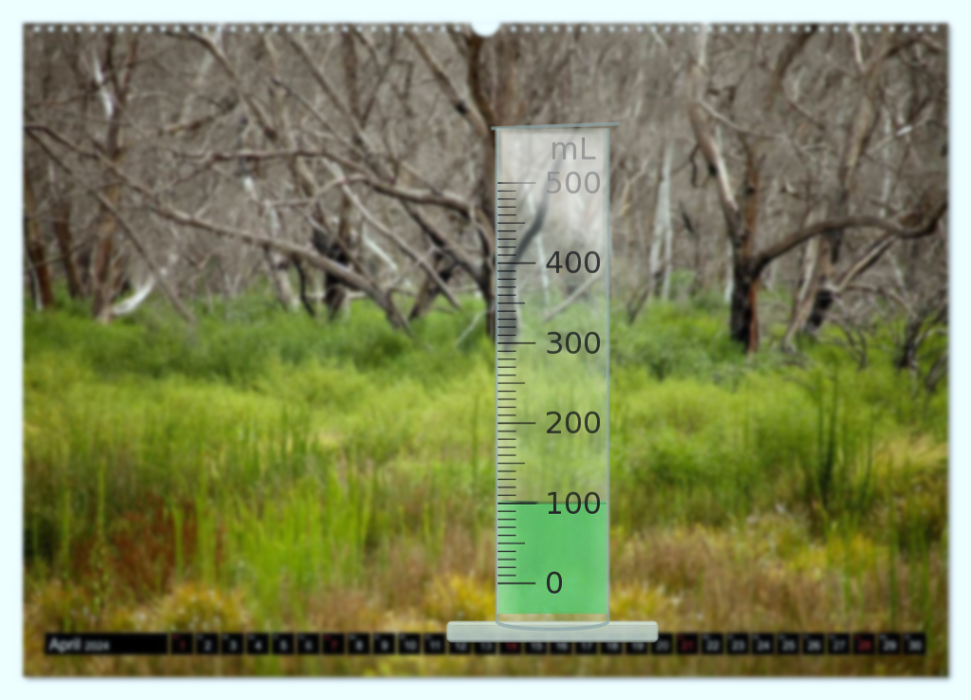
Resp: 100
